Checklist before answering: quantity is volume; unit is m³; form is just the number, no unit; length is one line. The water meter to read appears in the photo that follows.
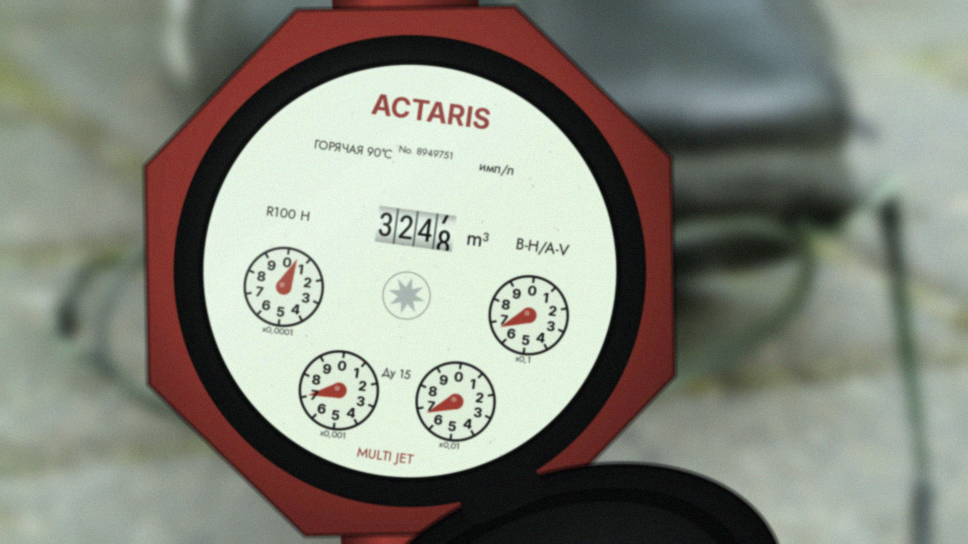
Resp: 3247.6670
